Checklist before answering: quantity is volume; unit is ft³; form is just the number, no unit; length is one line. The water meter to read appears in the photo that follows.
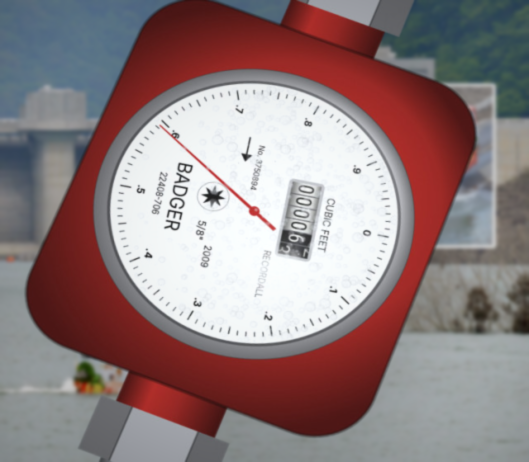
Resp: 62.59
